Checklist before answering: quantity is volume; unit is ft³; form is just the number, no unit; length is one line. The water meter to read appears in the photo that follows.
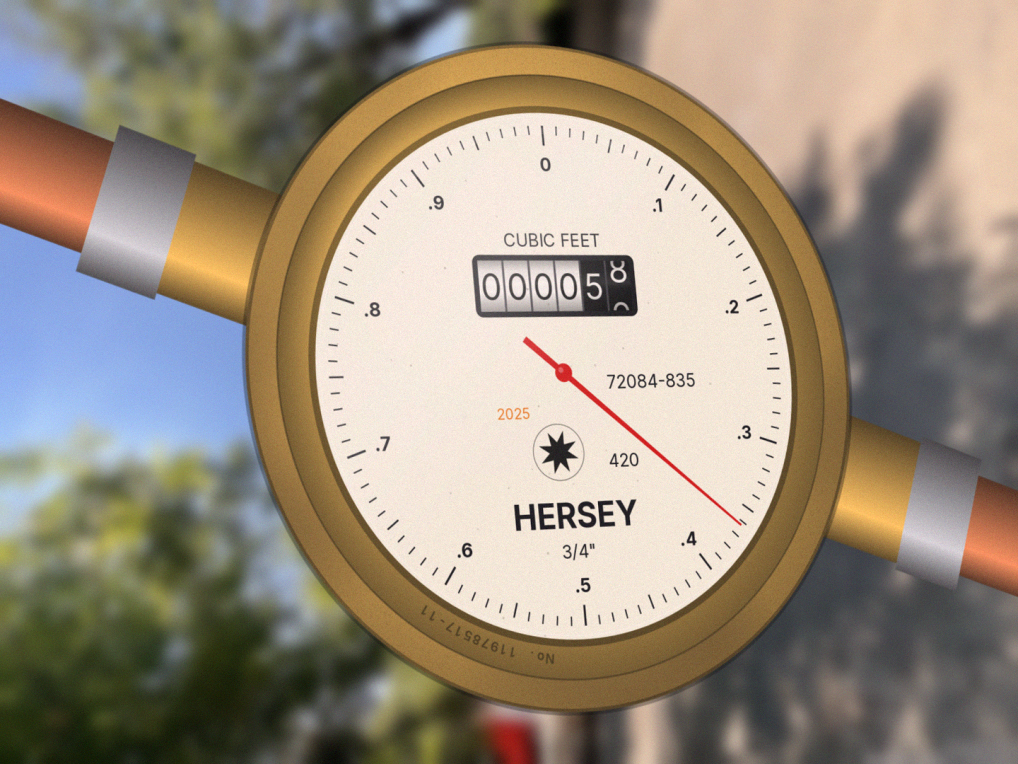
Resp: 58.36
